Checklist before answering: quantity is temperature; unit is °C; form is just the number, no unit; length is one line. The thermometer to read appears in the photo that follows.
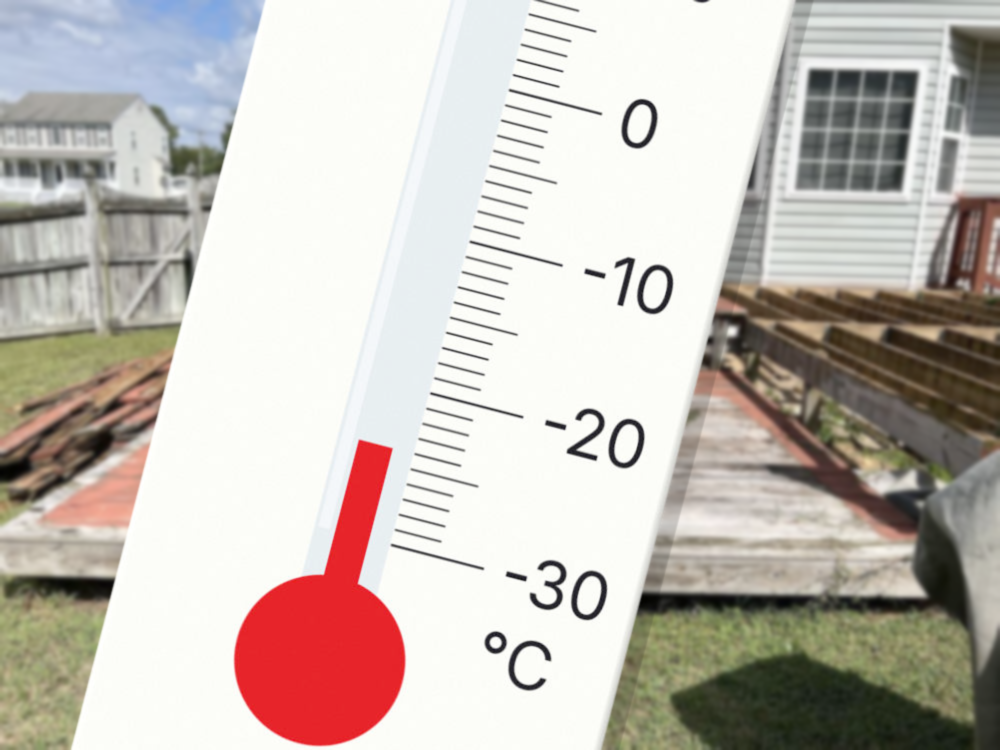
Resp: -24
